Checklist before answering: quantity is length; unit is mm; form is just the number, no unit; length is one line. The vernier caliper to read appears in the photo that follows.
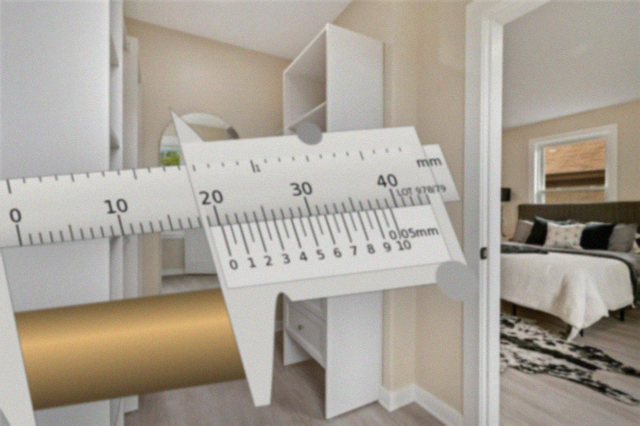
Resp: 20.2
